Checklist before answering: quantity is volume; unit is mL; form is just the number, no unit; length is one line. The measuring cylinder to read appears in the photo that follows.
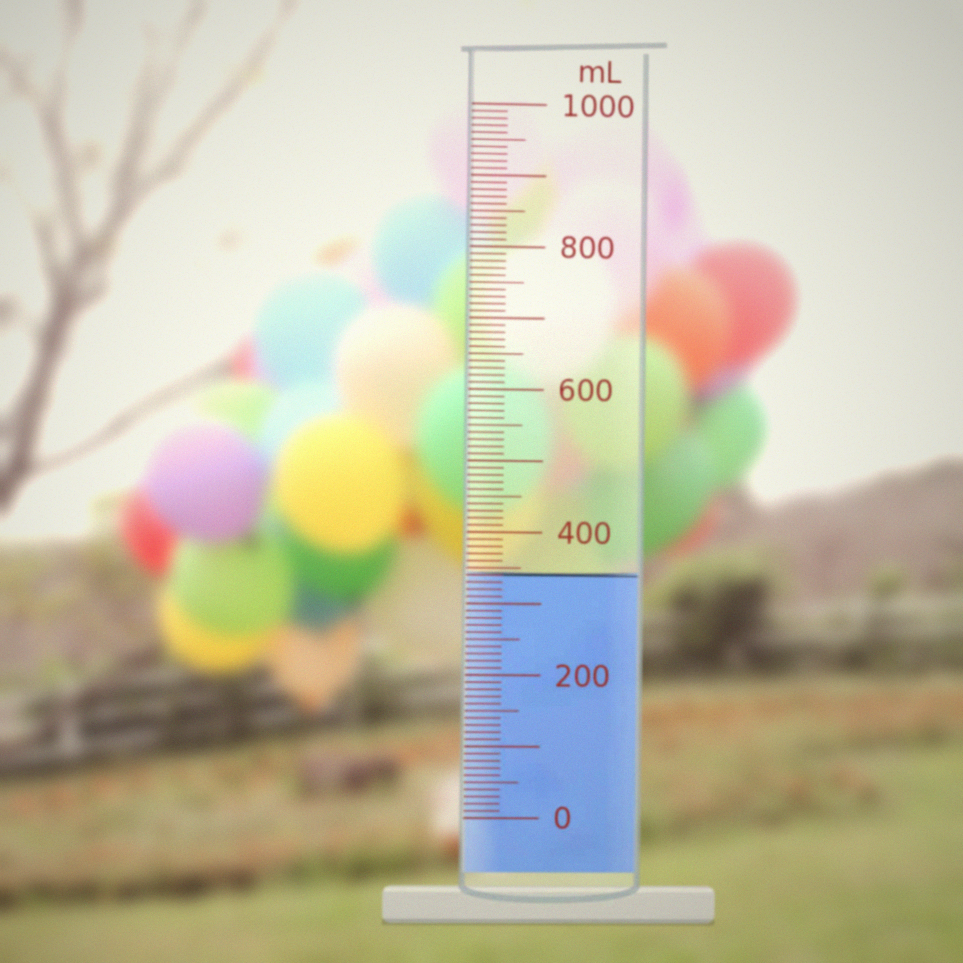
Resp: 340
